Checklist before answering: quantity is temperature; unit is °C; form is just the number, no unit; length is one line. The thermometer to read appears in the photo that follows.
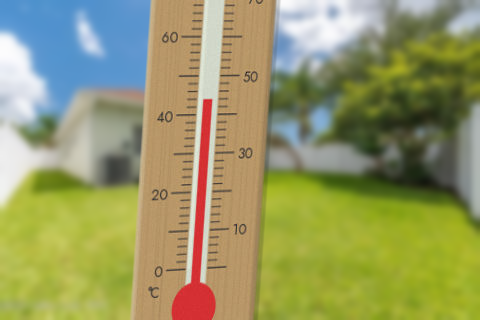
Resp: 44
